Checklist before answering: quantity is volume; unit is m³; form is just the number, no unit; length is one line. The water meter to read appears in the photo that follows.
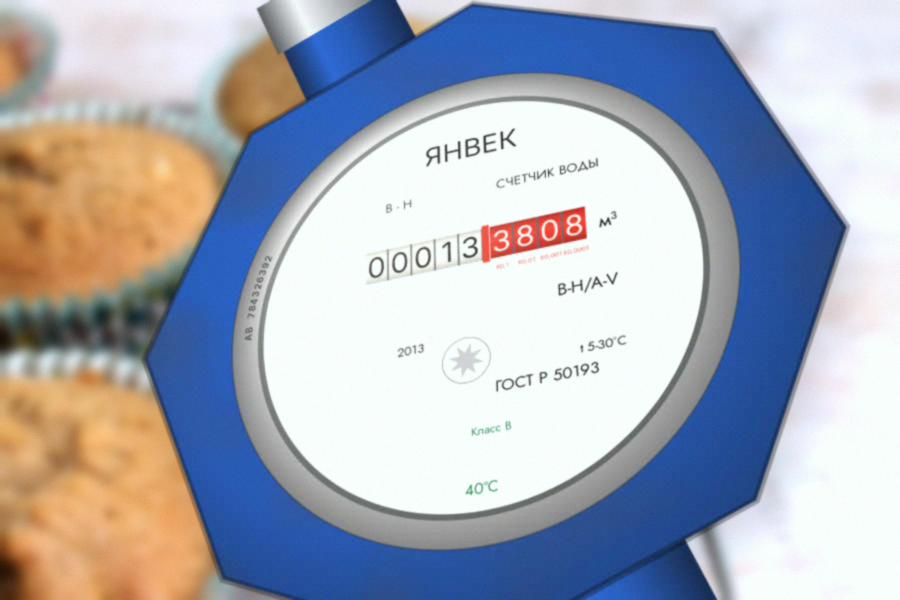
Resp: 13.3808
